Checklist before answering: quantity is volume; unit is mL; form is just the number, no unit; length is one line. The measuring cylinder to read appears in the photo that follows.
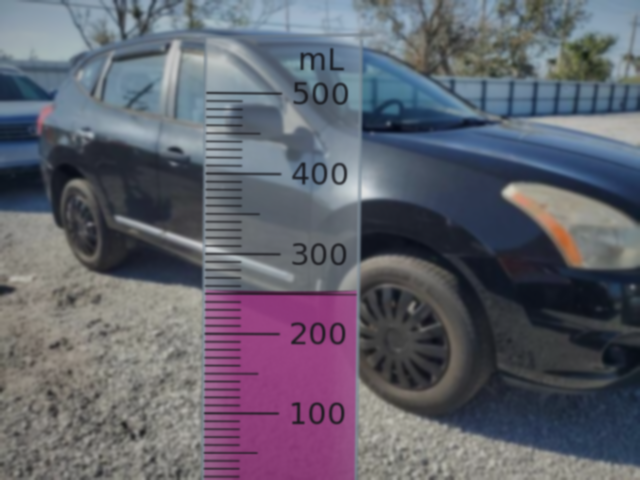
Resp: 250
